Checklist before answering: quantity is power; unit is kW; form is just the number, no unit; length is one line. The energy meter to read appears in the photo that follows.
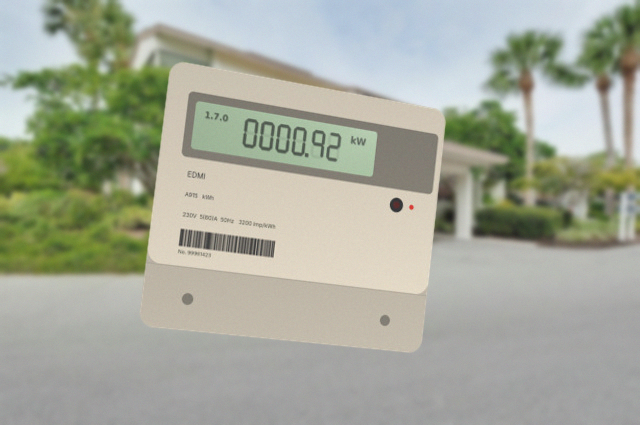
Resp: 0.92
